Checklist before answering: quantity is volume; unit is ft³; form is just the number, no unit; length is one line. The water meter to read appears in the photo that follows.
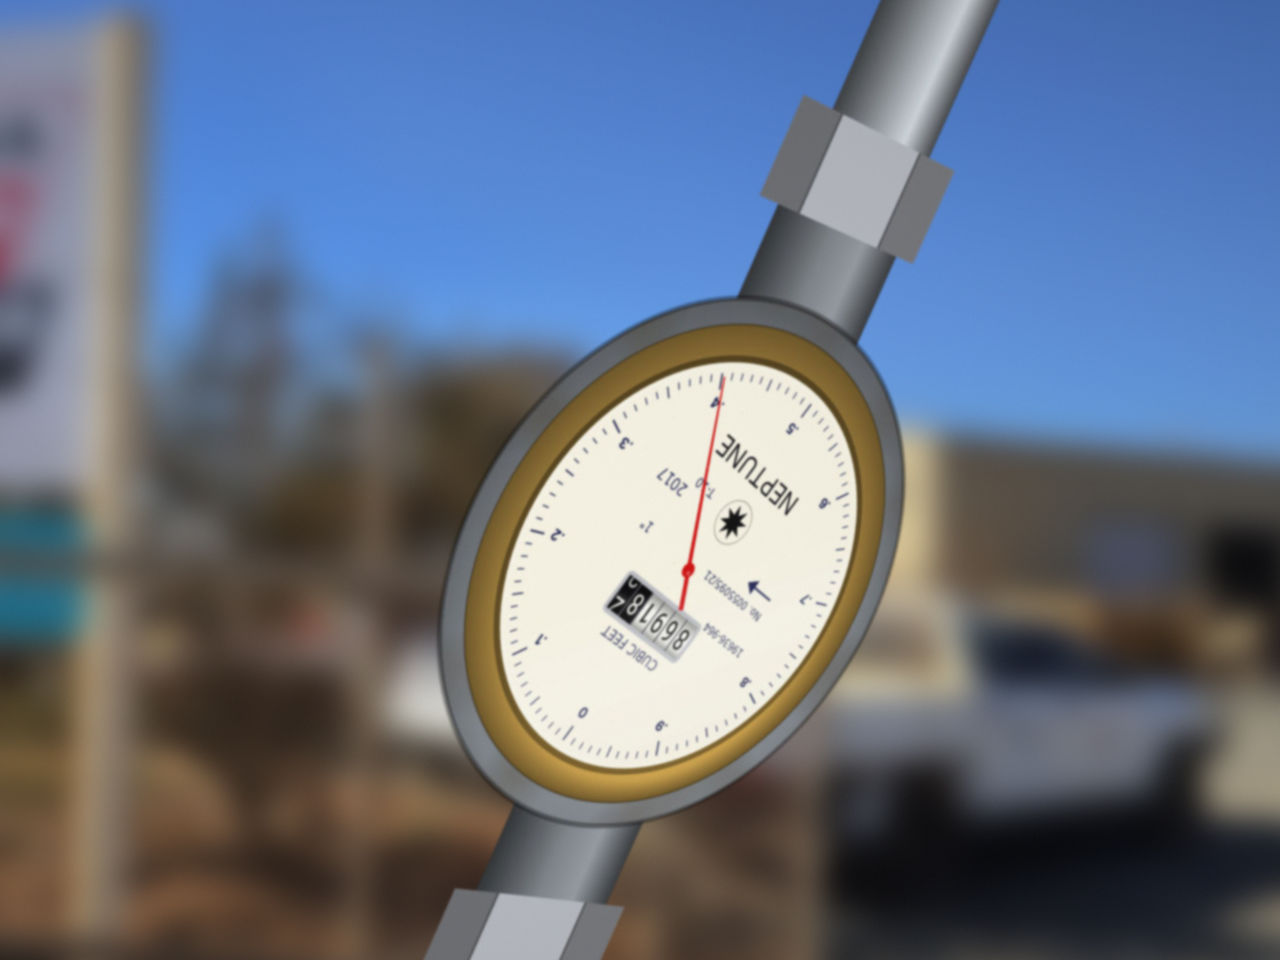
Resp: 869182.40
